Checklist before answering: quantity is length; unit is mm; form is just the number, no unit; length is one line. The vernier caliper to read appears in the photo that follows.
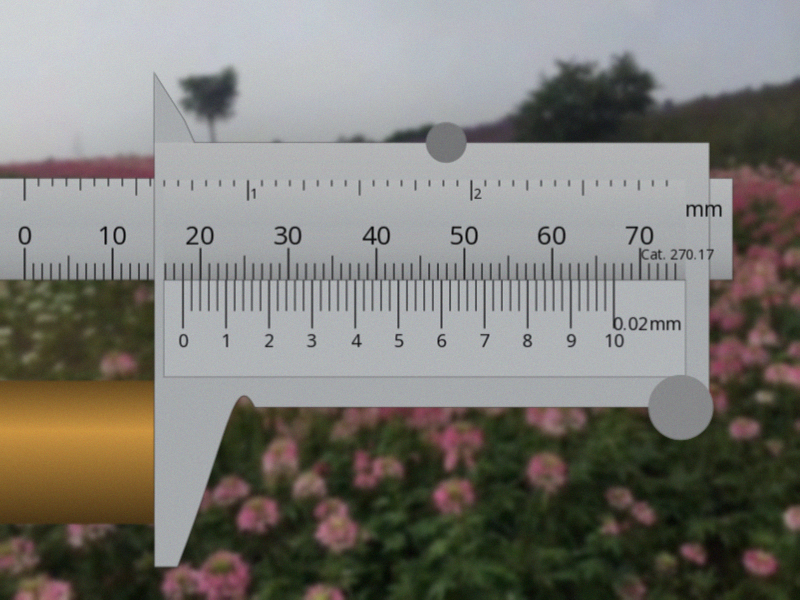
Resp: 18.0
